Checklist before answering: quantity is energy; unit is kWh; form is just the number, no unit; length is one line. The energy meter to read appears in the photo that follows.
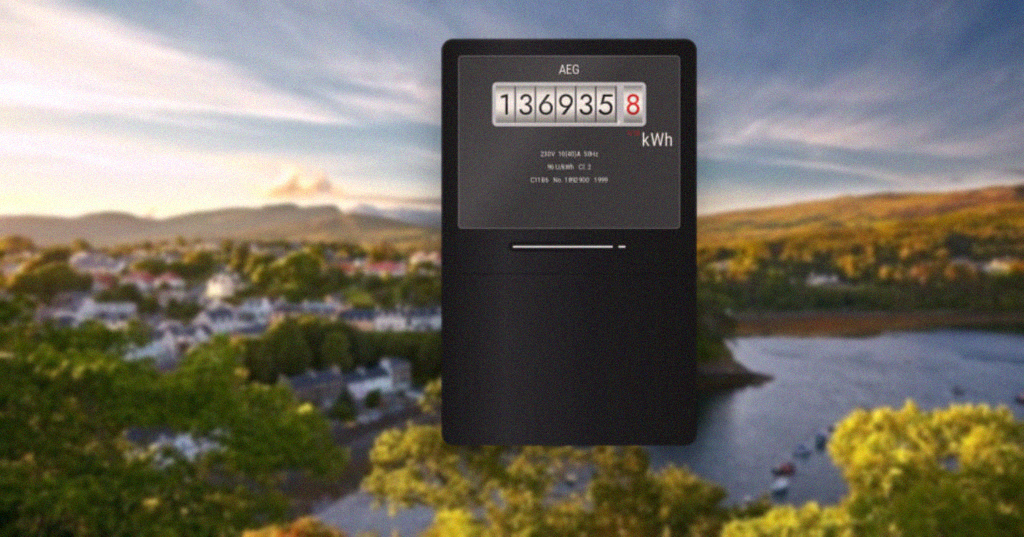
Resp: 136935.8
